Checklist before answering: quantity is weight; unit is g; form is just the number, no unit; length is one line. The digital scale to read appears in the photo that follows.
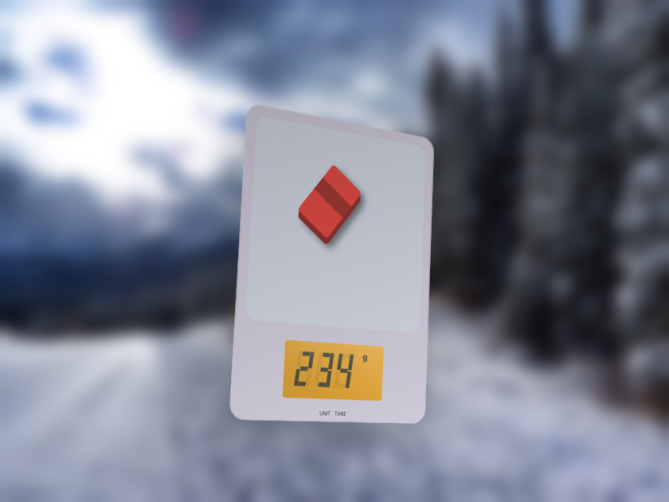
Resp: 234
